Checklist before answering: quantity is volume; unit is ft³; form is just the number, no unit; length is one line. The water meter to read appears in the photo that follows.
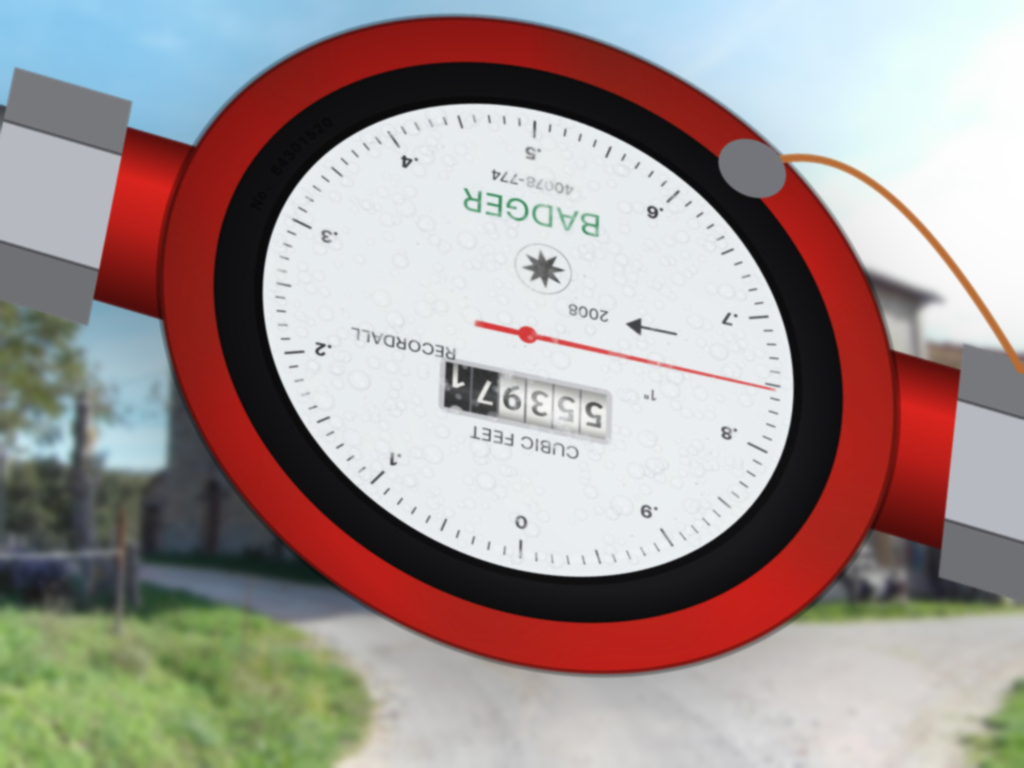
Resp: 553970.75
